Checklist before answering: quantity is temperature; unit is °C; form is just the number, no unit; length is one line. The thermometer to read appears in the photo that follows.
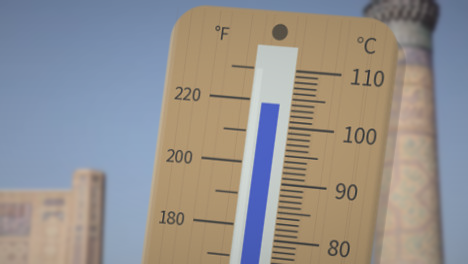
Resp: 104
